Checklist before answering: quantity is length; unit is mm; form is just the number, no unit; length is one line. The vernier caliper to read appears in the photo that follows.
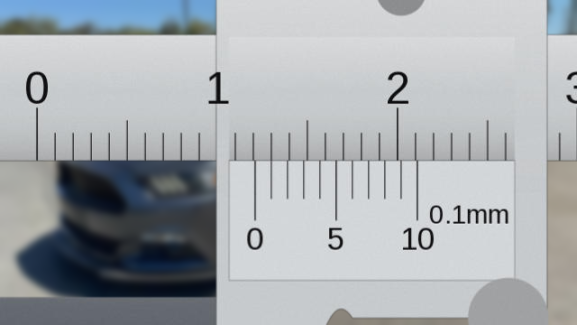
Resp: 12.1
